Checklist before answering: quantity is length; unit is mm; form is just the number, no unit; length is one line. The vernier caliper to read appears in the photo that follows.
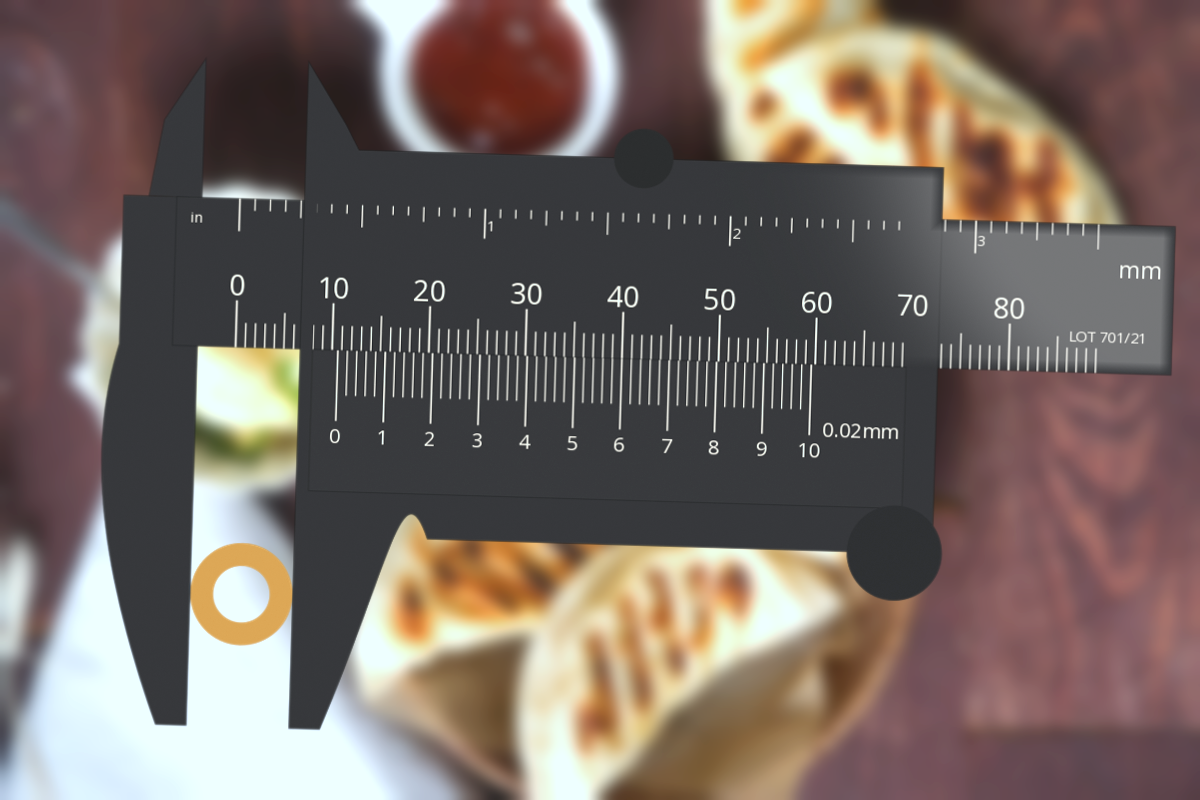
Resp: 10.6
